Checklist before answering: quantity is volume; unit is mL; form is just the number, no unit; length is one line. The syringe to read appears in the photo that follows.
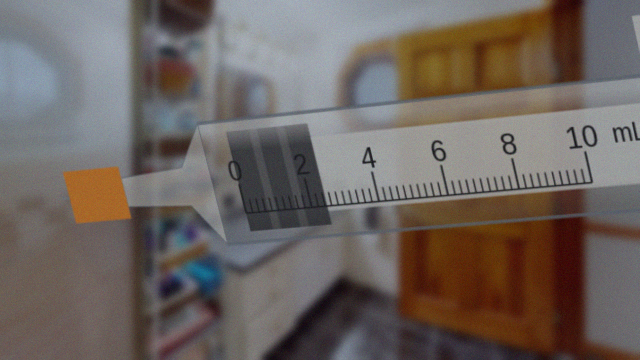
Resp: 0
